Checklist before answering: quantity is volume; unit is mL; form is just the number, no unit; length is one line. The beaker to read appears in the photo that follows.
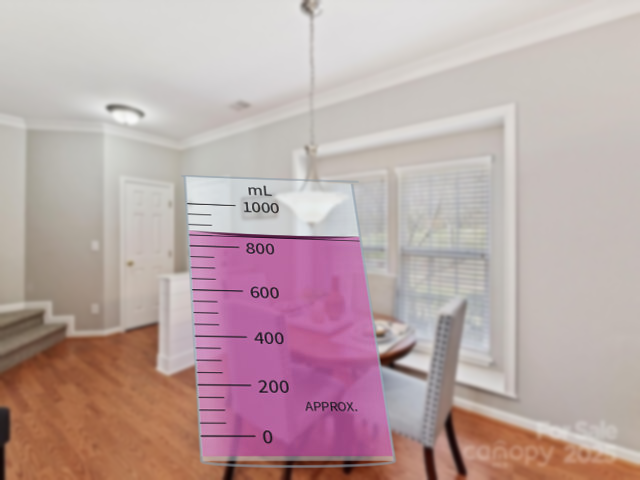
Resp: 850
